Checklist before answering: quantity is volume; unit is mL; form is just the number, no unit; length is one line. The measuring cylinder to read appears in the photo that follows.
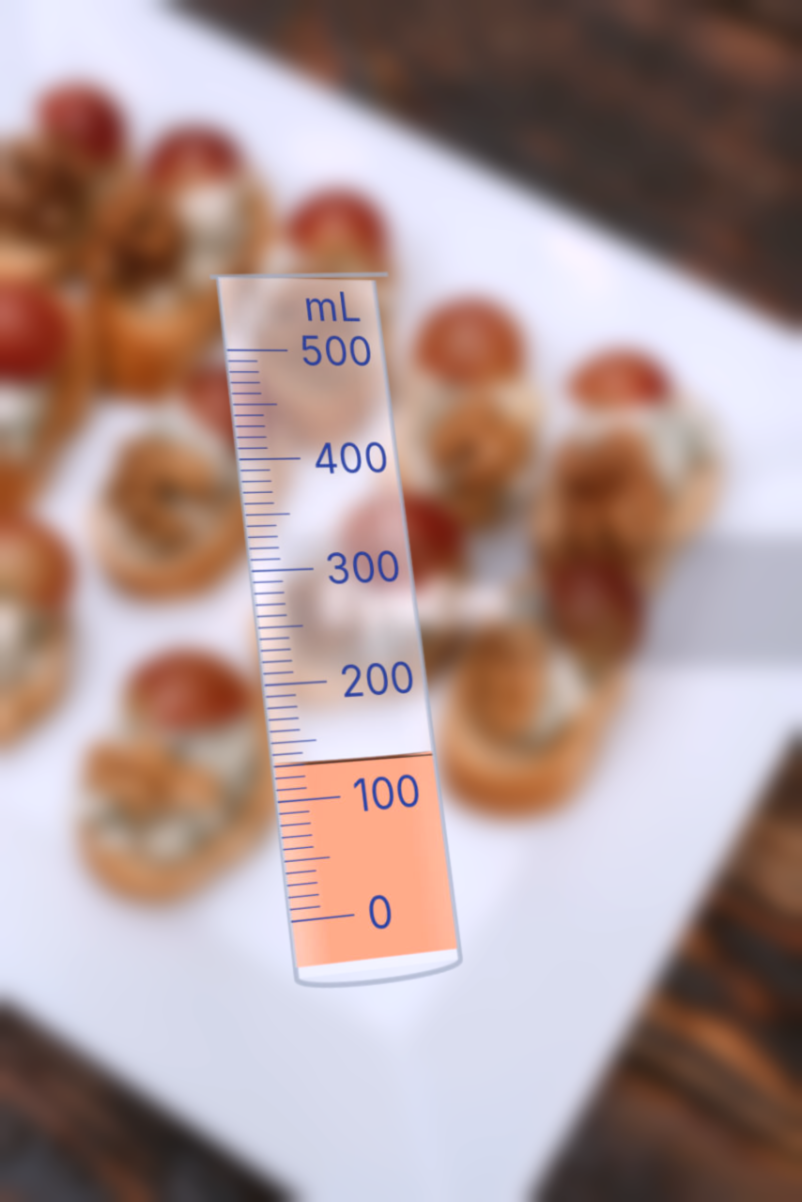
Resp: 130
